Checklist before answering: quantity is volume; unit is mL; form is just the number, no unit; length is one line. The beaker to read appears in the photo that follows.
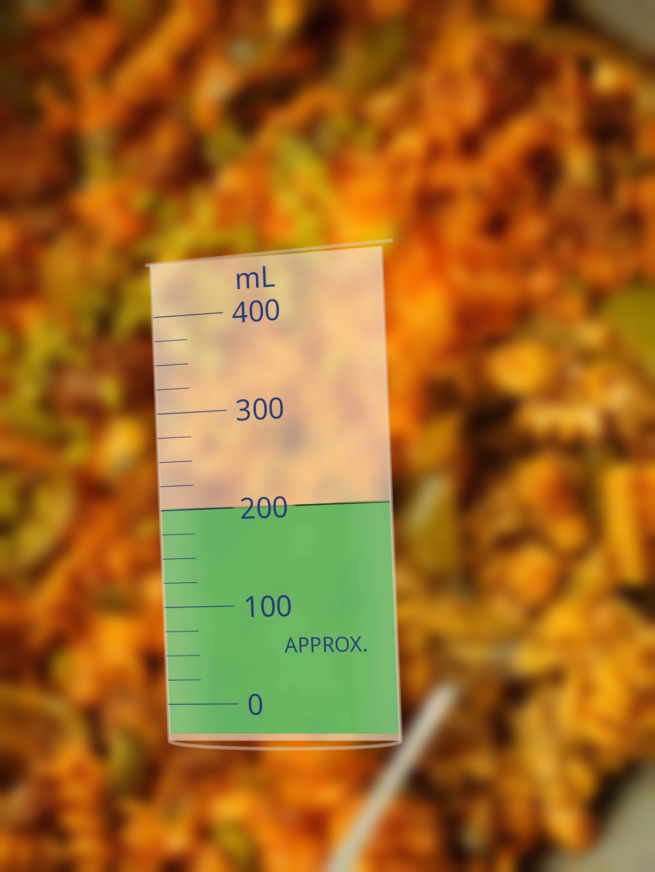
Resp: 200
